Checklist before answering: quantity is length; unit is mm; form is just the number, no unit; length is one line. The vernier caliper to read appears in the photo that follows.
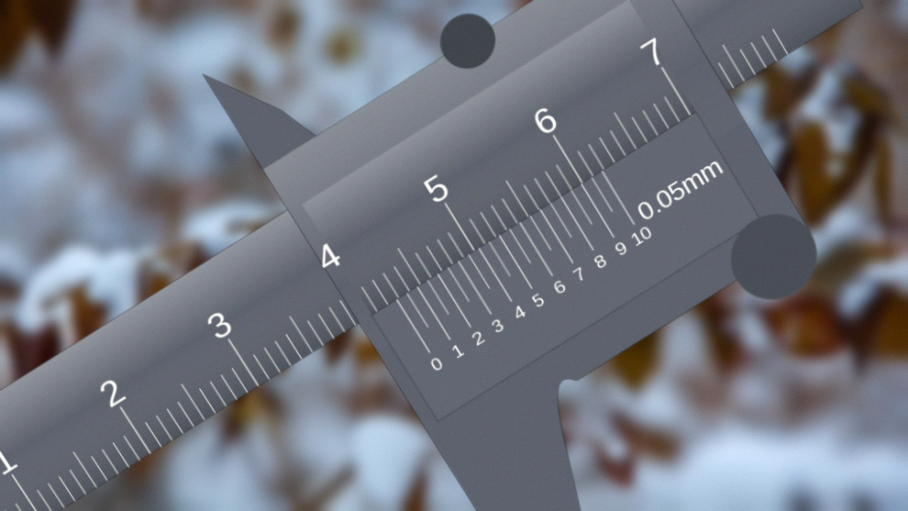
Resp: 42.8
